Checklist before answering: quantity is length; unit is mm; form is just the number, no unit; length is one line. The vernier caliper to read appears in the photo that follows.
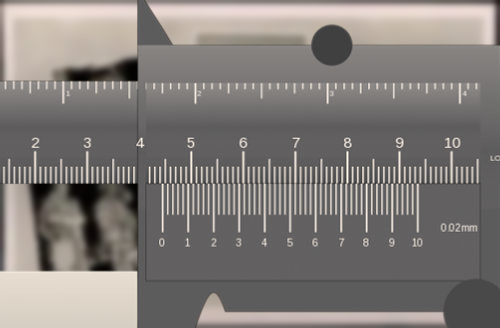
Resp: 44.5
